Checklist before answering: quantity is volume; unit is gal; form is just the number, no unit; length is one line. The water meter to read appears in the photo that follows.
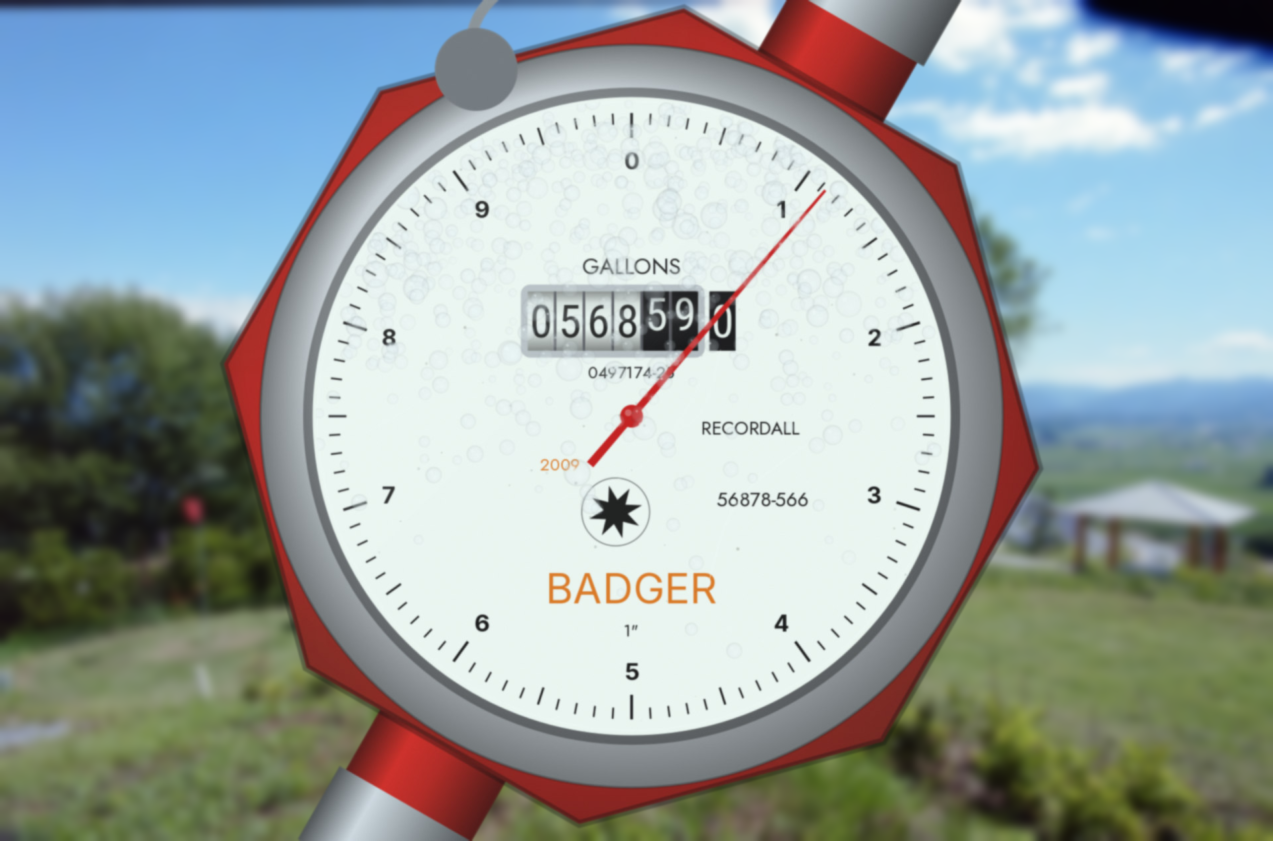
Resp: 568591.1
